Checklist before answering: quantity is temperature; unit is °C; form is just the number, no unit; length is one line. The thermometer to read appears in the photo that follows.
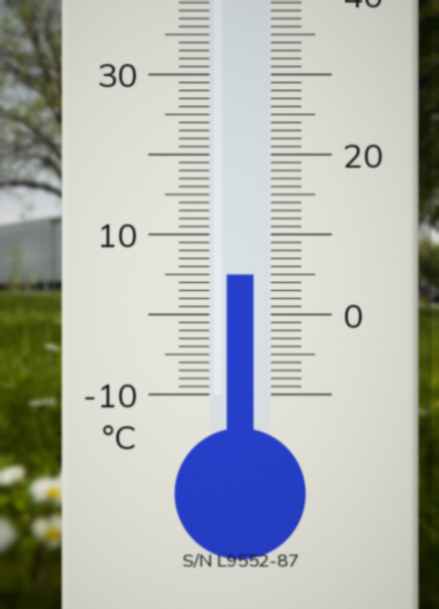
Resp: 5
